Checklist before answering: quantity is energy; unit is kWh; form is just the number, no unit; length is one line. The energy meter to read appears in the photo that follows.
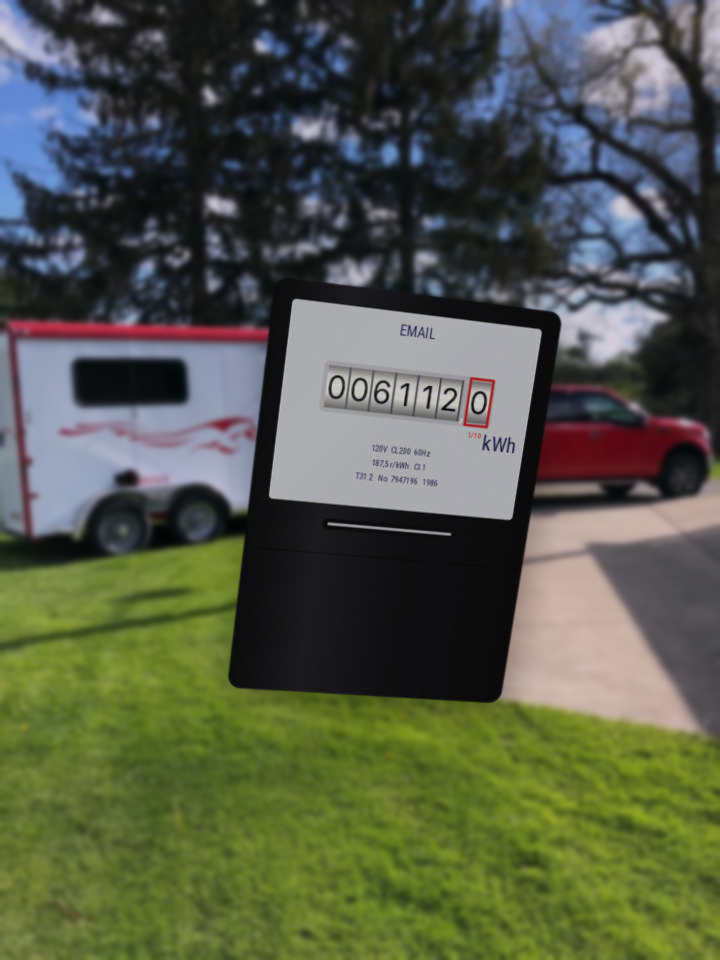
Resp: 6112.0
